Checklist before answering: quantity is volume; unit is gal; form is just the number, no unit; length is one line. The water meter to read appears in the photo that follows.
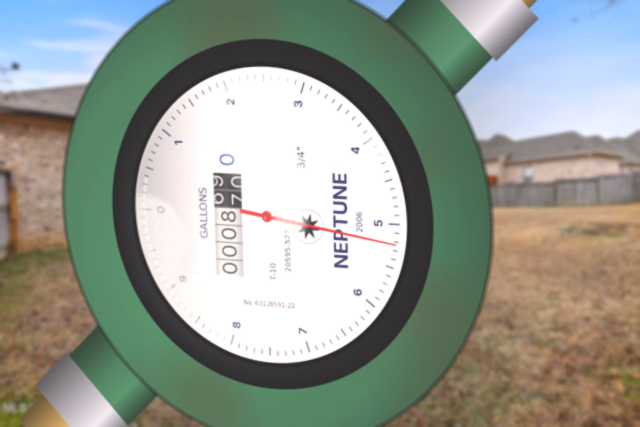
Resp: 8695.2
